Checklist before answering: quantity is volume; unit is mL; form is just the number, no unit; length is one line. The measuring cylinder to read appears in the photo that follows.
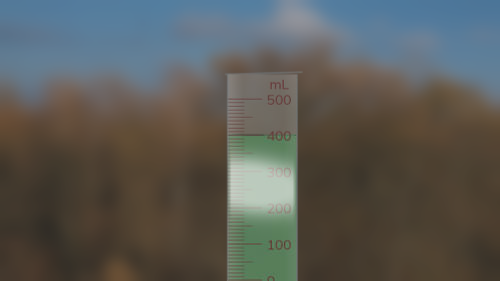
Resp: 400
